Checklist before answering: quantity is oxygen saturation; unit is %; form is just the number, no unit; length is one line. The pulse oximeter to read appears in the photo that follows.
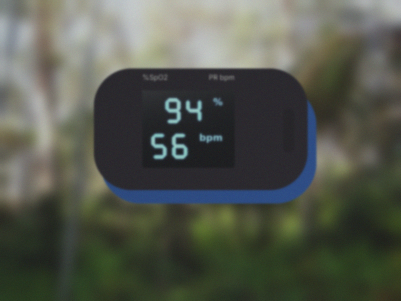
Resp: 94
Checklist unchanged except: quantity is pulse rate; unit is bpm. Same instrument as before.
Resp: 56
